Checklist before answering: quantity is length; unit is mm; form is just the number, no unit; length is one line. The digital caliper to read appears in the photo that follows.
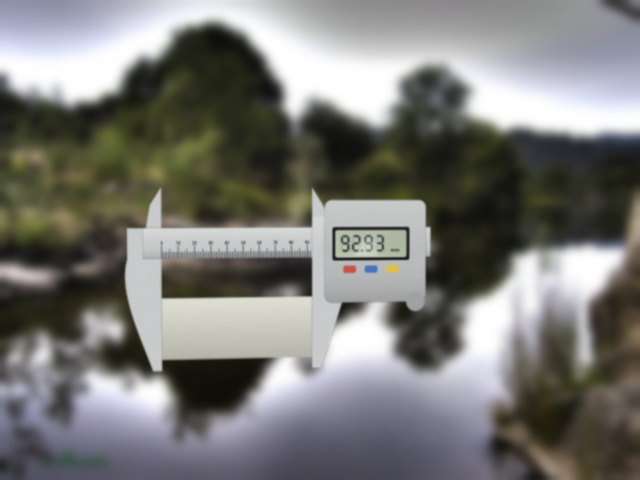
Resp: 92.93
